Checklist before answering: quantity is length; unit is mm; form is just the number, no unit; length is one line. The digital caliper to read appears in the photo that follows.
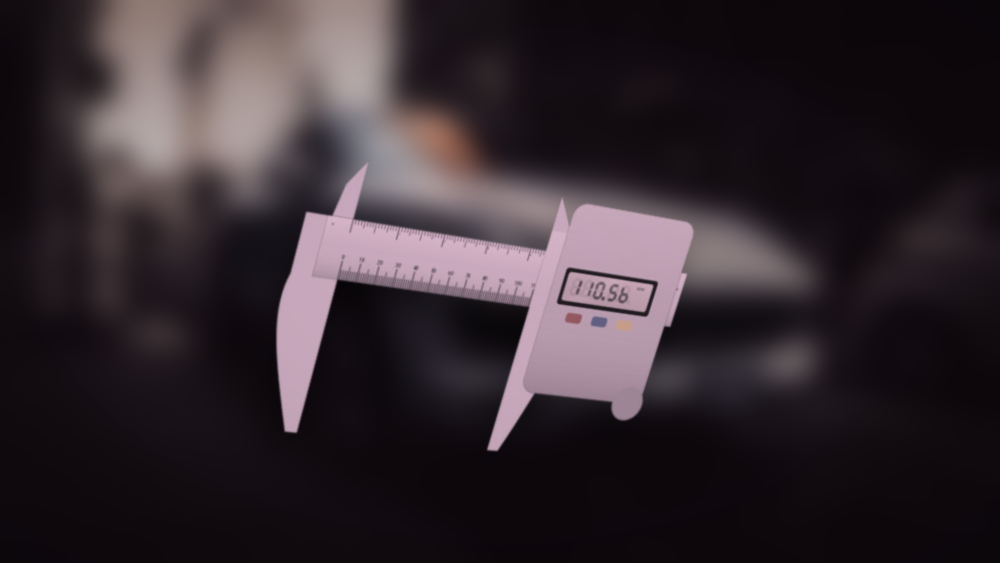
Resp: 110.56
